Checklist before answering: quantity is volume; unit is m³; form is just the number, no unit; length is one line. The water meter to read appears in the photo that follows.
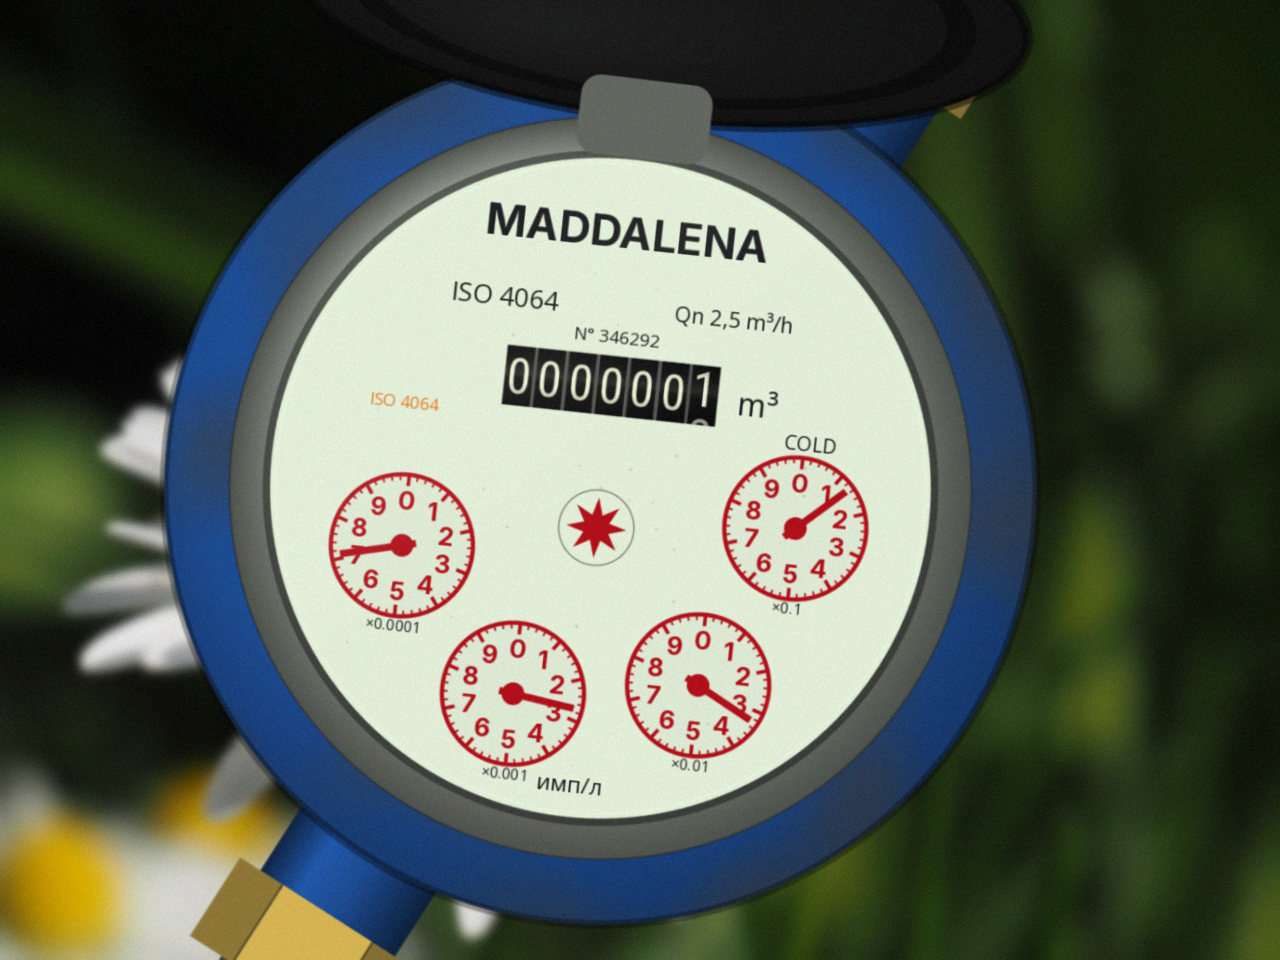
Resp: 1.1327
